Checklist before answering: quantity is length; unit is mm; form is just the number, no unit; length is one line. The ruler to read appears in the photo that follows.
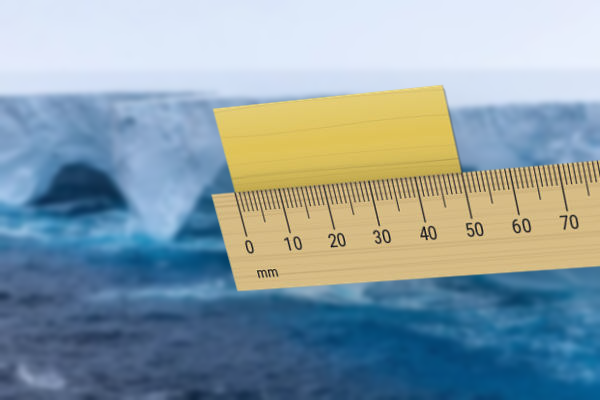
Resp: 50
